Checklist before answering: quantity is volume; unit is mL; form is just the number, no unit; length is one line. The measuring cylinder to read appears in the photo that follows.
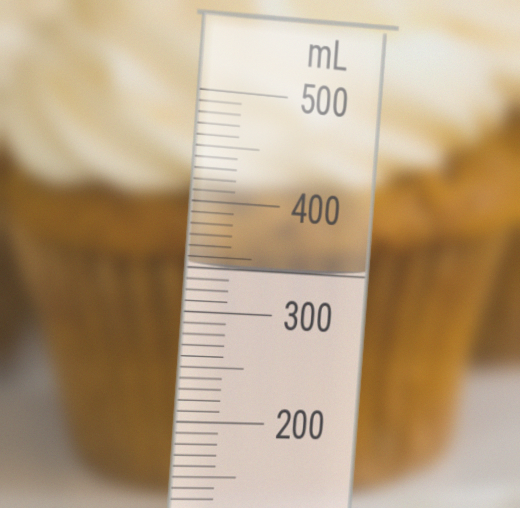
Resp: 340
